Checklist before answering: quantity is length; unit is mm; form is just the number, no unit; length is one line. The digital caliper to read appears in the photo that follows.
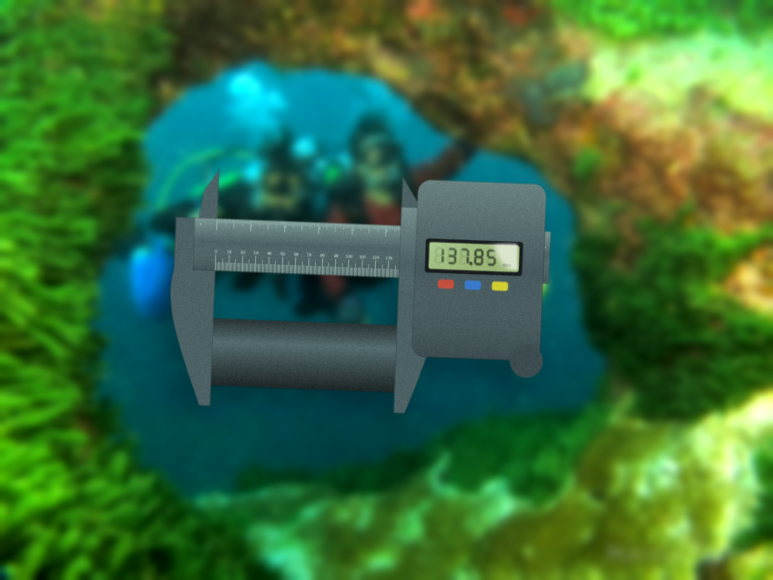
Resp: 137.85
